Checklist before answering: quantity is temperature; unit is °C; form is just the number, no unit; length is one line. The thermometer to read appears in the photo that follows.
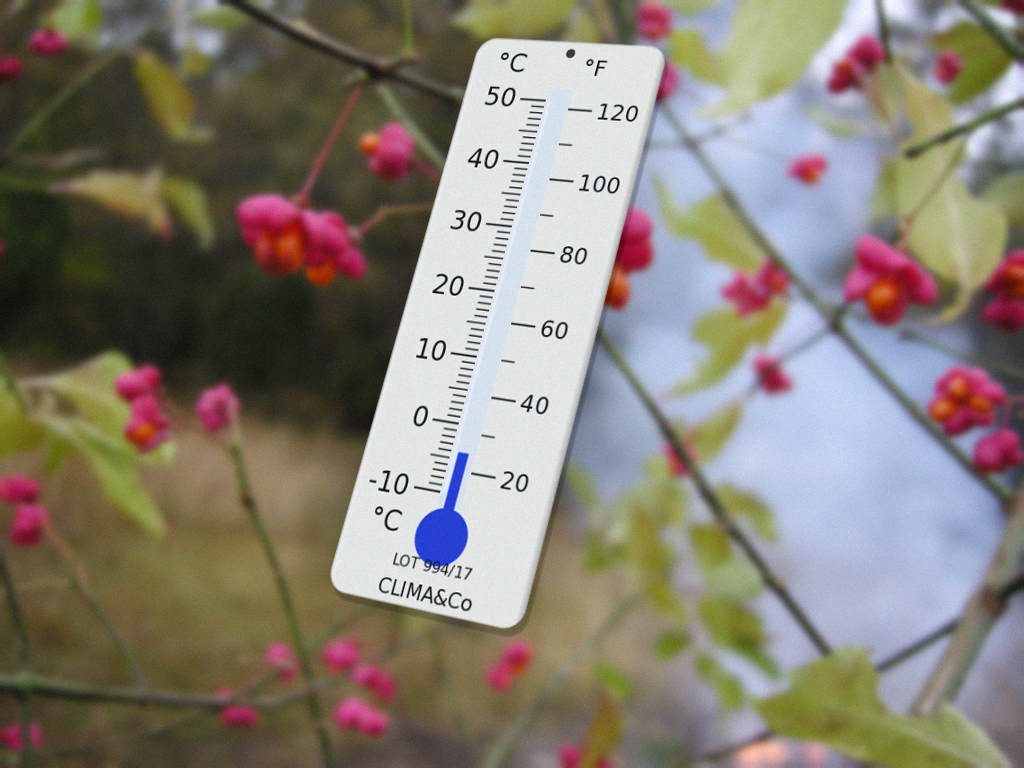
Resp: -4
